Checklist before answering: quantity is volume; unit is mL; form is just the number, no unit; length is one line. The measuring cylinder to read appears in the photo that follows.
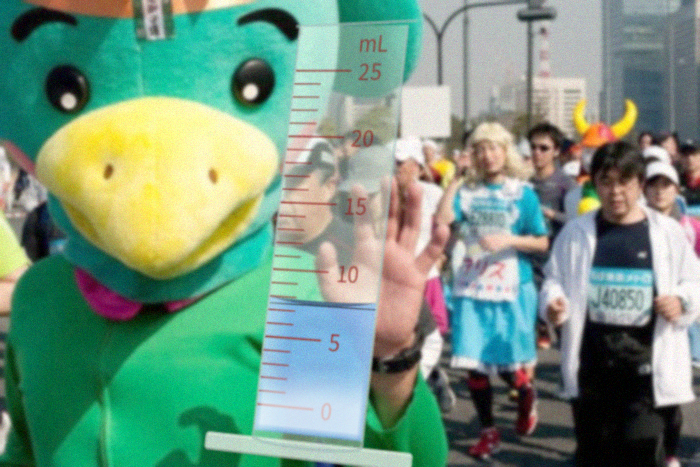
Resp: 7.5
